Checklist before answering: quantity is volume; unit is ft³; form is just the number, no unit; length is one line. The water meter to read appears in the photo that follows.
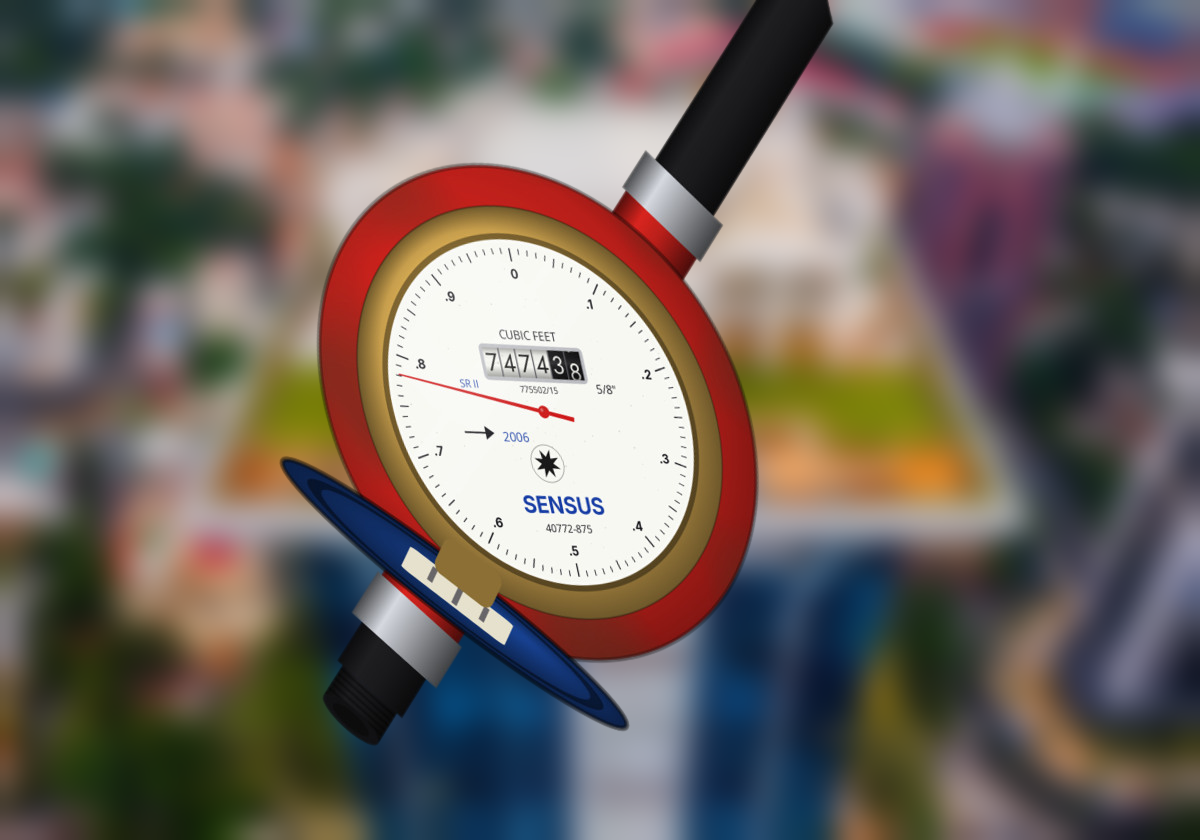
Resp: 747437.78
